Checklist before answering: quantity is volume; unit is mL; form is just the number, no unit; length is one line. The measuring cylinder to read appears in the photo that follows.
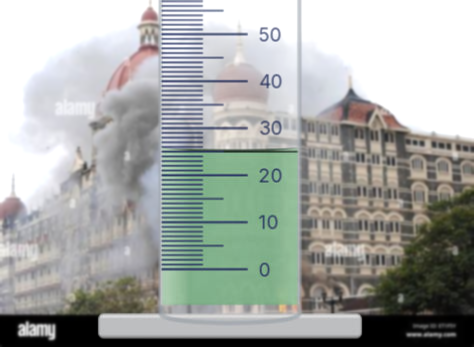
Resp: 25
